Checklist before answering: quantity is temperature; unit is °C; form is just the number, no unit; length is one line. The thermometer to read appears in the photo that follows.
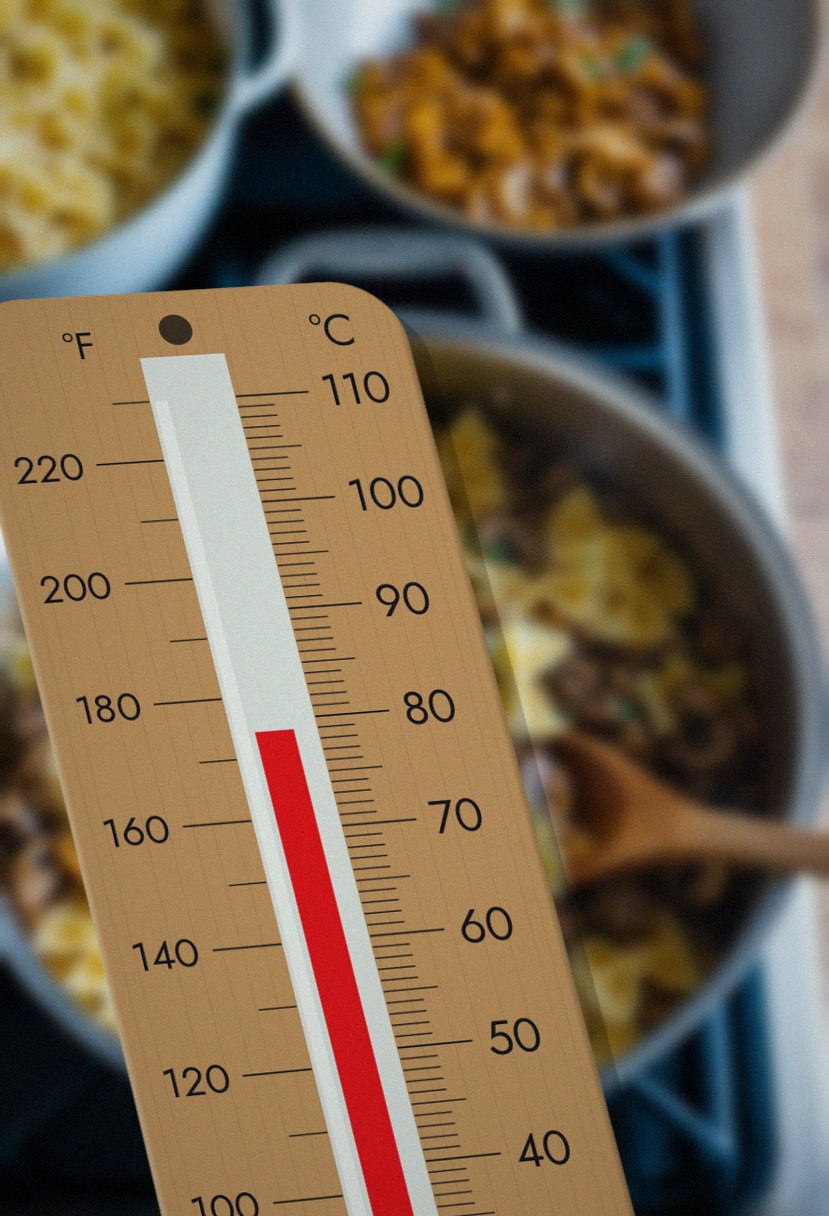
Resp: 79
